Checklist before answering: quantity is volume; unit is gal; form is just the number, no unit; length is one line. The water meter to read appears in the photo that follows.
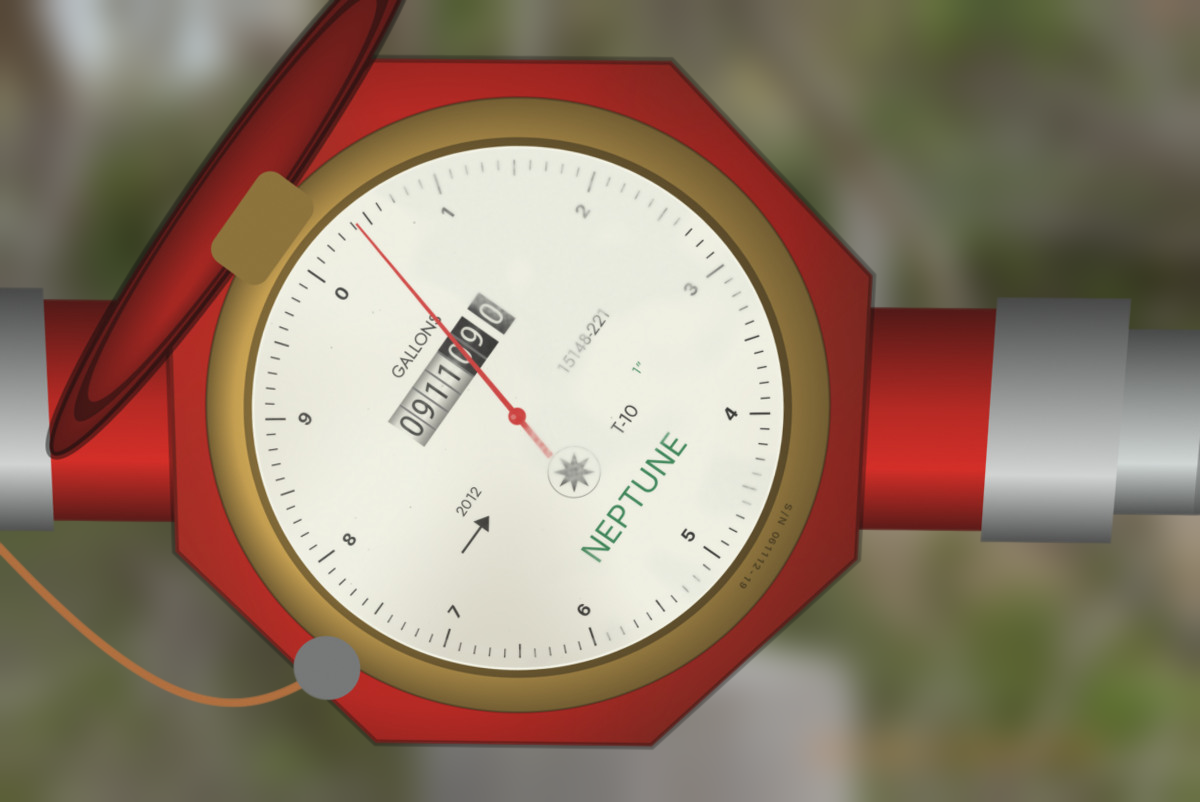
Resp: 911090.4
